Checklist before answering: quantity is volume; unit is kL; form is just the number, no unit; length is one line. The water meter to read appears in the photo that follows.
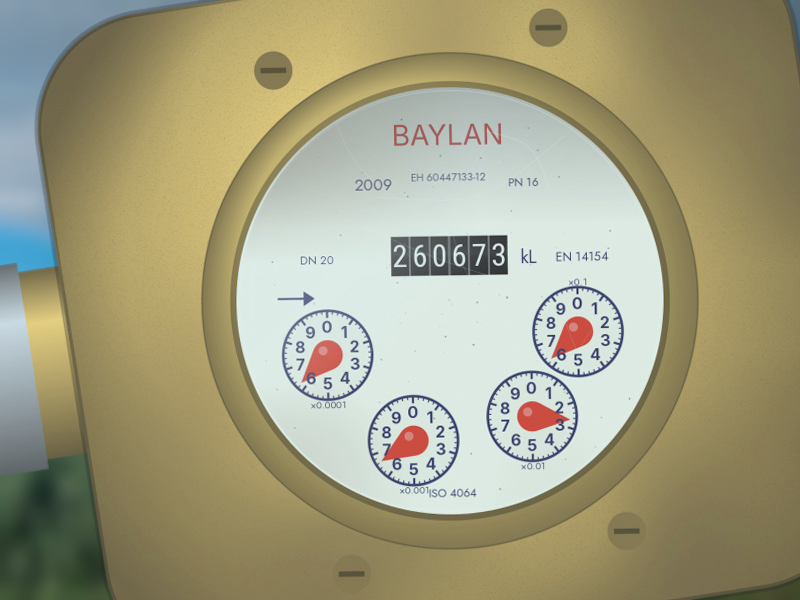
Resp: 260673.6266
